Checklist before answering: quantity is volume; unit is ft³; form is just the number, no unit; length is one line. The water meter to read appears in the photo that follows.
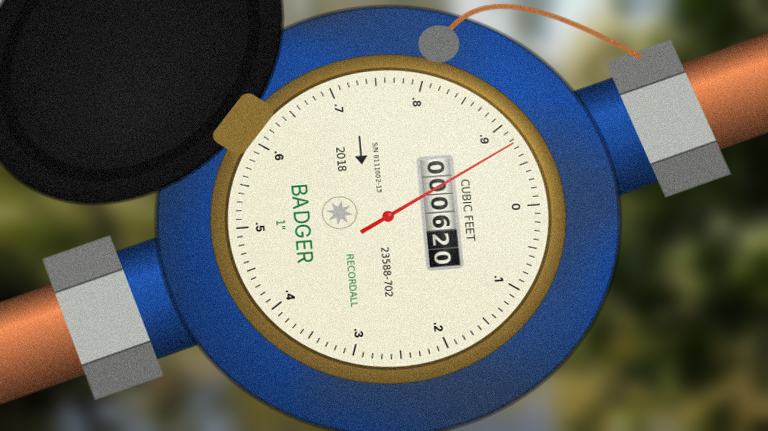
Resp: 619.92
